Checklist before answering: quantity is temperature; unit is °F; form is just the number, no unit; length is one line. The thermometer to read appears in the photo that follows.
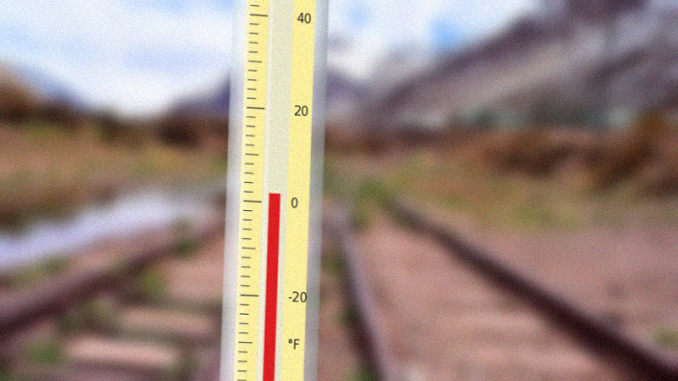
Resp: 2
